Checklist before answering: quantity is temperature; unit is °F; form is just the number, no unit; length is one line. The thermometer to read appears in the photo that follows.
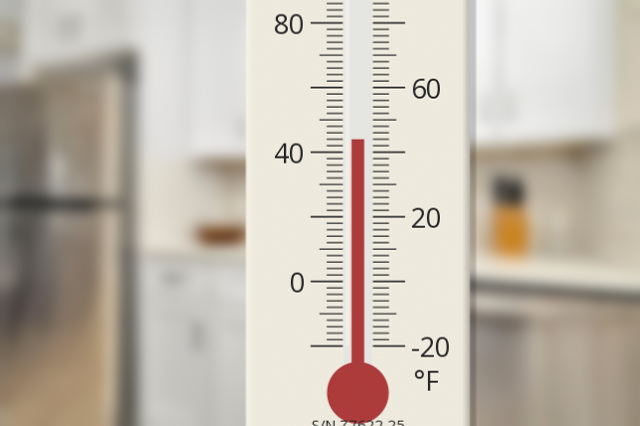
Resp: 44
